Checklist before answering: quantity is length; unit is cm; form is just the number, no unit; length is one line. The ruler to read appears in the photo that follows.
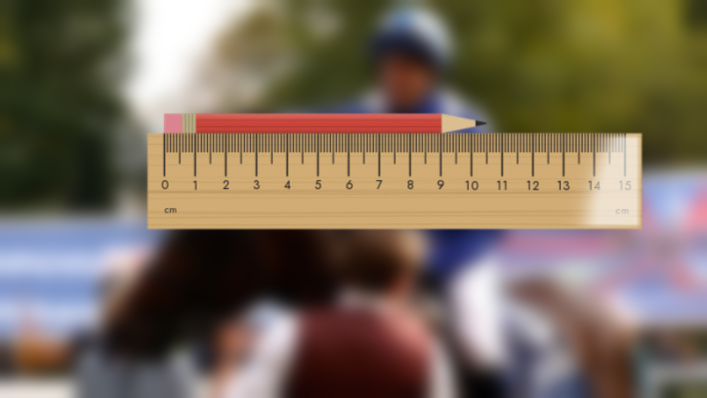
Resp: 10.5
